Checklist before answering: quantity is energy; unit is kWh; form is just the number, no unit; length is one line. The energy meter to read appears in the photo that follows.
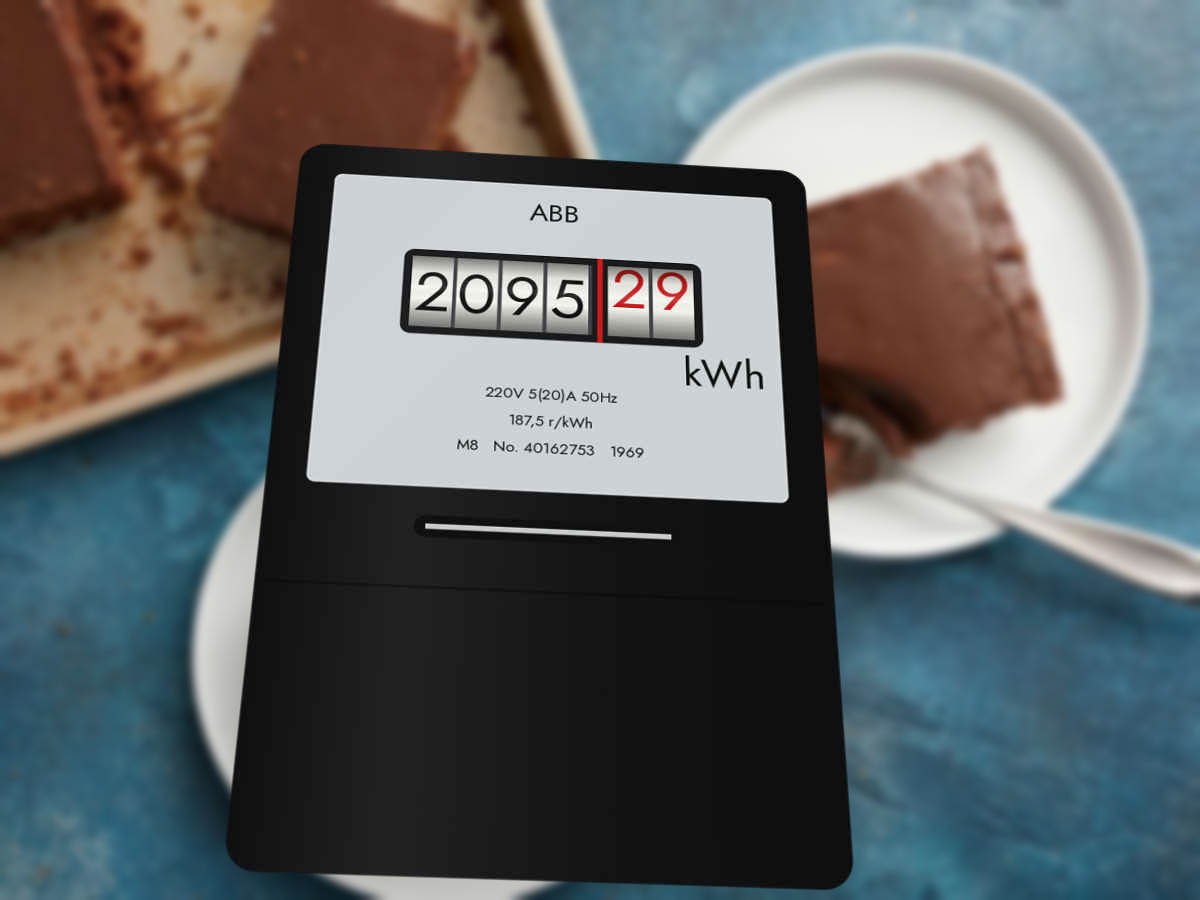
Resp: 2095.29
